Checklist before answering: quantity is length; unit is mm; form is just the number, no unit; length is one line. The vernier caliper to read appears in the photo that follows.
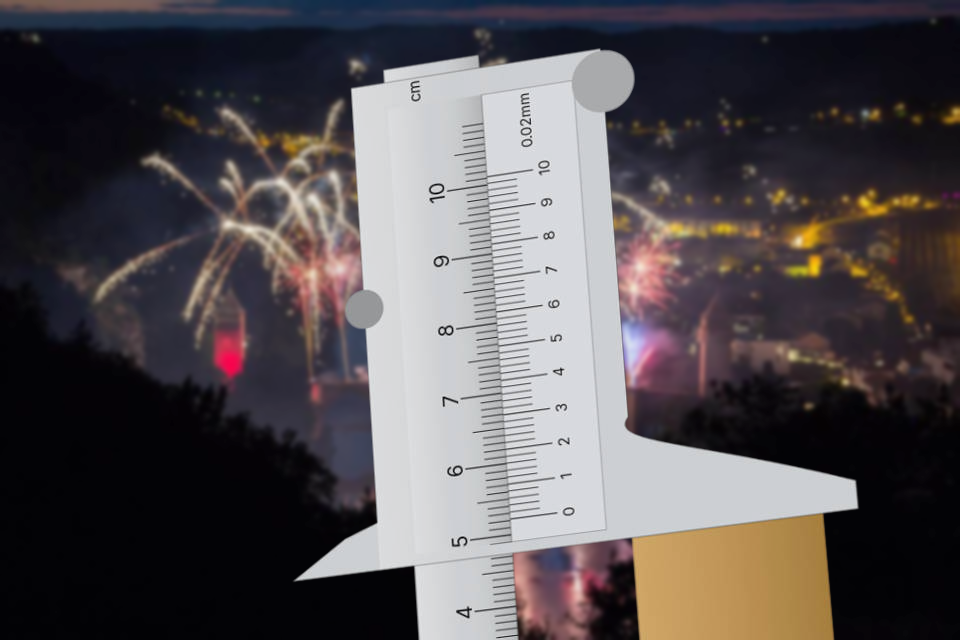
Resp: 52.2
